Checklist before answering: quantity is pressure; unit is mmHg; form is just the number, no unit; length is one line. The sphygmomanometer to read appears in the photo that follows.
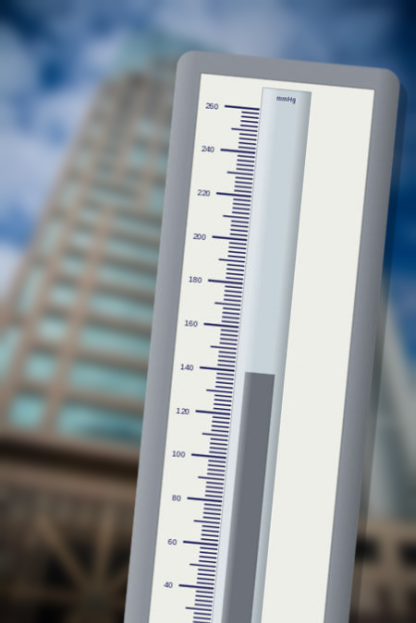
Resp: 140
